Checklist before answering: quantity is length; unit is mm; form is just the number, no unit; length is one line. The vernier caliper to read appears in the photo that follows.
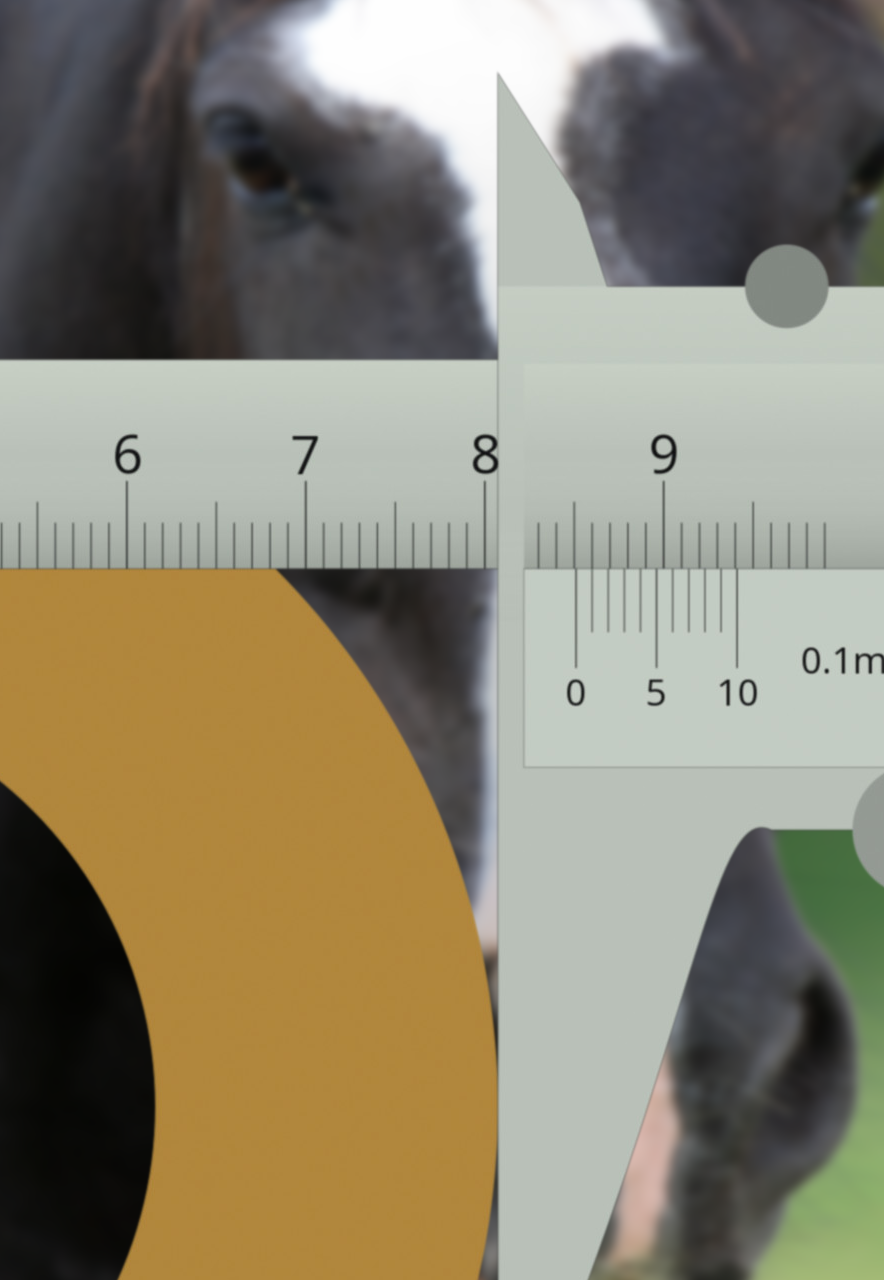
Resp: 85.1
